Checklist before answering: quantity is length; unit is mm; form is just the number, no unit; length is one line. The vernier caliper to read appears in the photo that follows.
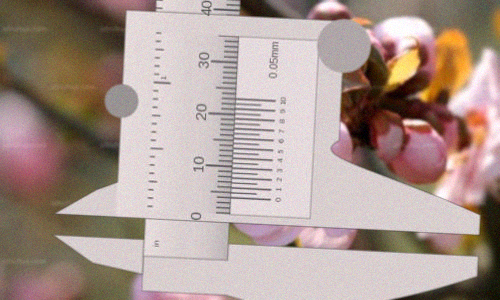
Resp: 4.0
